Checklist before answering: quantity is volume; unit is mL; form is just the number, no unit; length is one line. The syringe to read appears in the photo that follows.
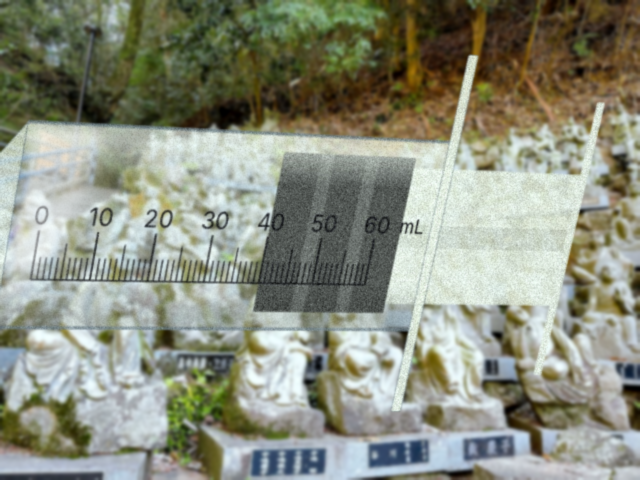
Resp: 40
